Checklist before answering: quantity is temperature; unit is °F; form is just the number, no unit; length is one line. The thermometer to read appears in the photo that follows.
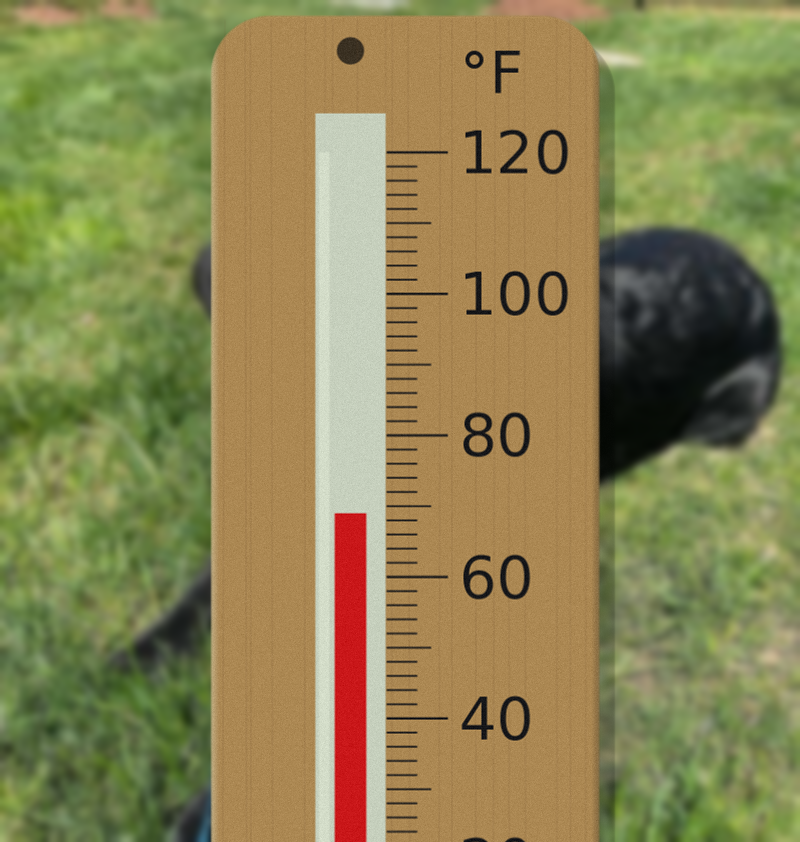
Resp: 69
